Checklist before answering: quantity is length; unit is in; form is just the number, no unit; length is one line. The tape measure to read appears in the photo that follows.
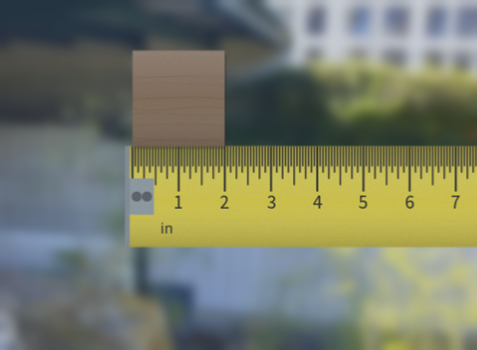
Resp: 2
